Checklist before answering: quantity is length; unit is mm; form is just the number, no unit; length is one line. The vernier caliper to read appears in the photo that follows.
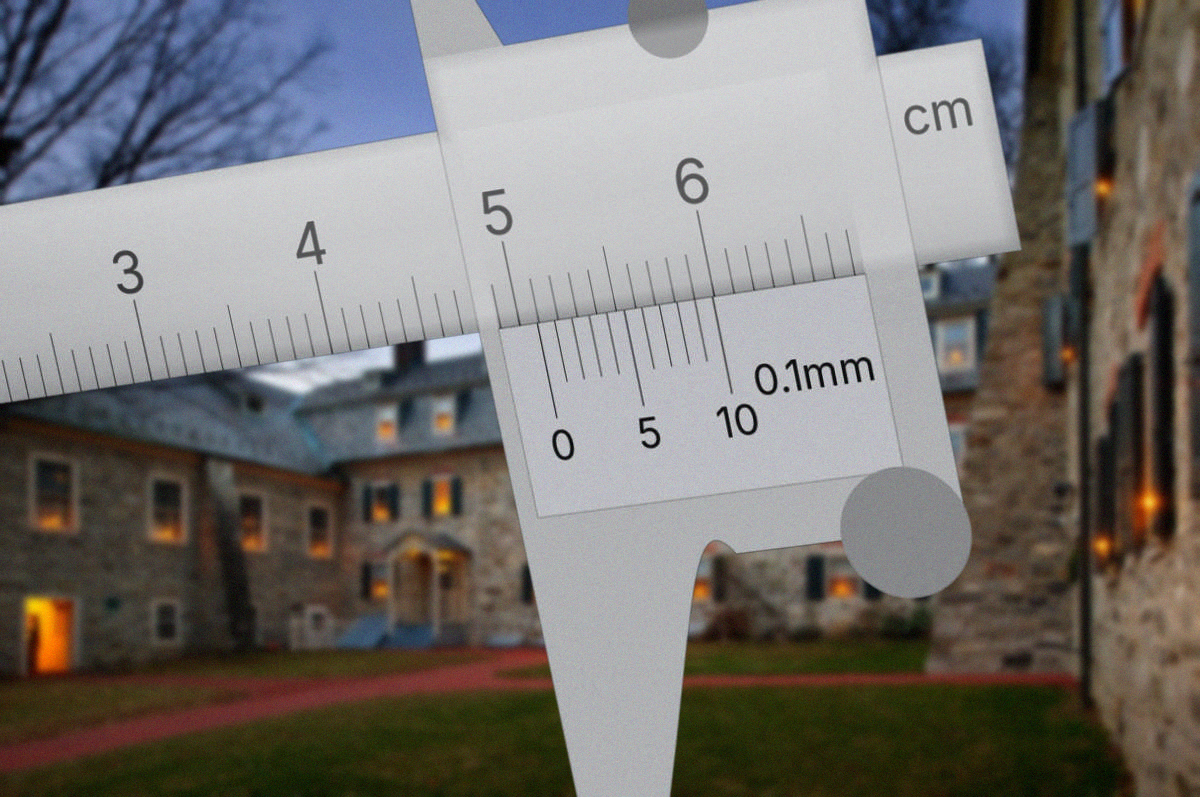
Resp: 50.9
